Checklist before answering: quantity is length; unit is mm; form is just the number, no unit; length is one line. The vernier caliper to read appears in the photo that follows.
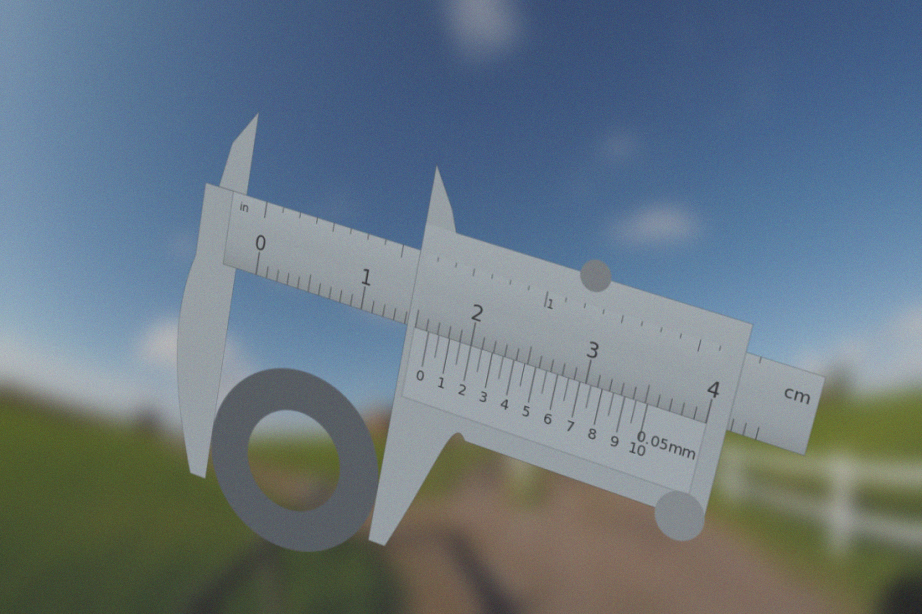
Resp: 16.2
